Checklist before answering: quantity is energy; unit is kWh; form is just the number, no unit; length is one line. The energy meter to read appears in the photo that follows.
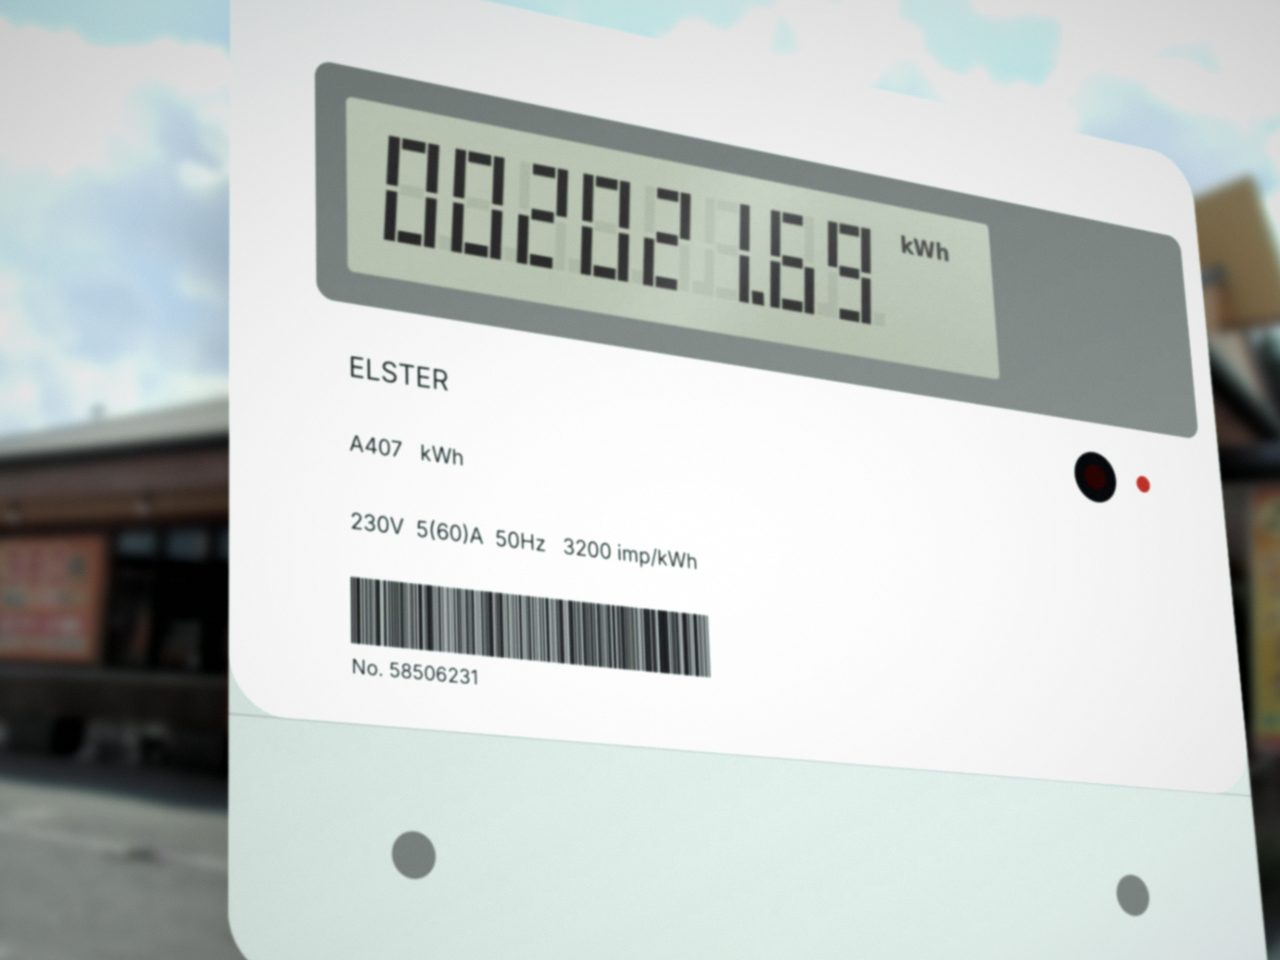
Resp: 2021.69
